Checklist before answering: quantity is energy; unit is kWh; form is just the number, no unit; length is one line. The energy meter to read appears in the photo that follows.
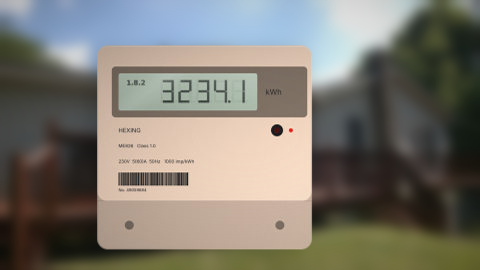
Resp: 3234.1
